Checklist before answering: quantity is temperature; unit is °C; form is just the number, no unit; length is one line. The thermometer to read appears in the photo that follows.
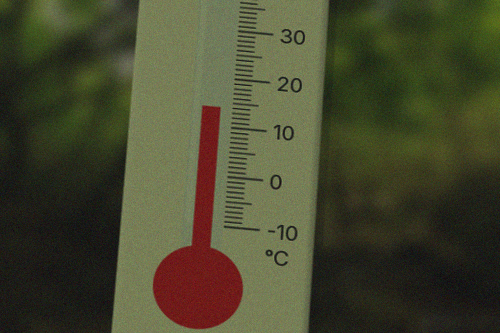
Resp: 14
